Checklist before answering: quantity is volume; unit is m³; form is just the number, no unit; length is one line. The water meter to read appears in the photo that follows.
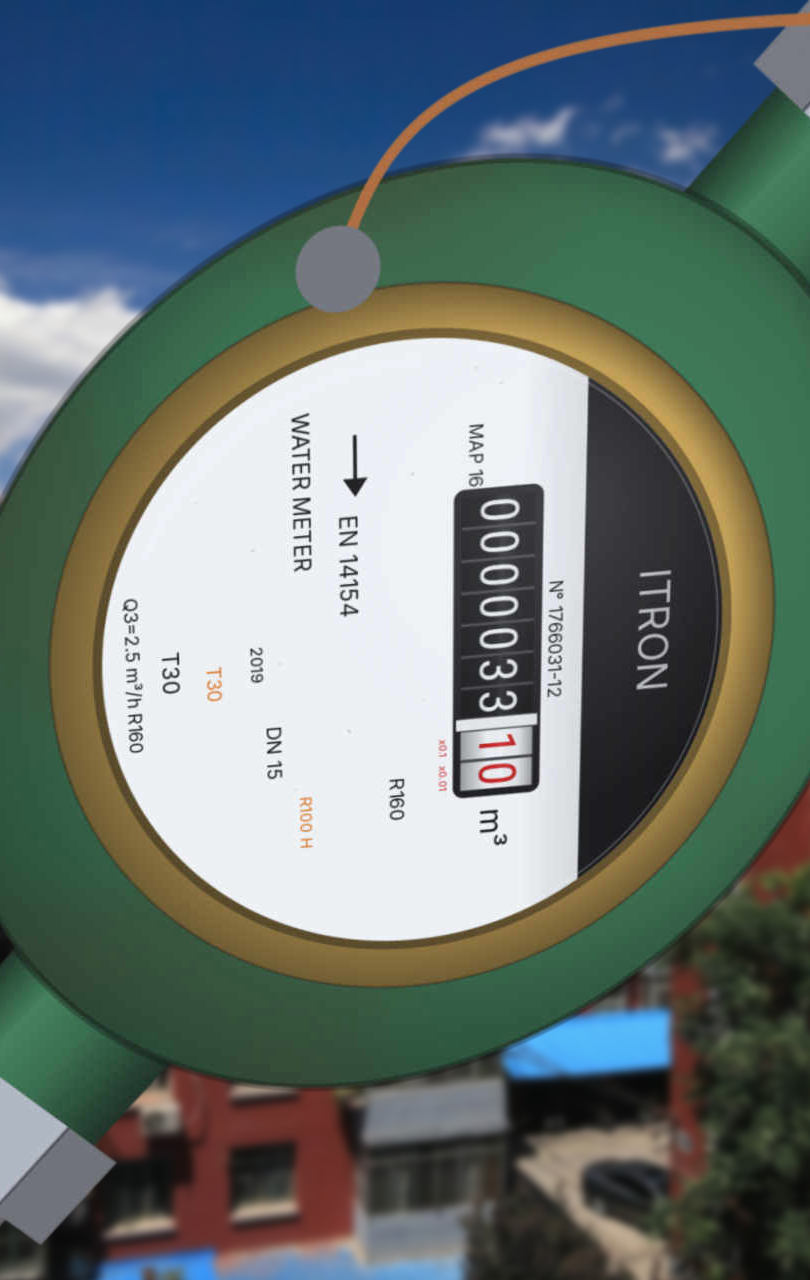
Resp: 33.10
